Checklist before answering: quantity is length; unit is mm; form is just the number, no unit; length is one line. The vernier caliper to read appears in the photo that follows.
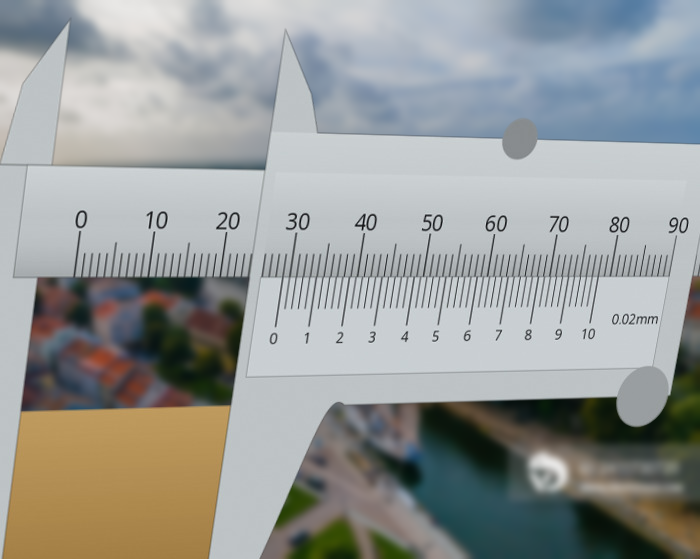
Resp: 29.0
